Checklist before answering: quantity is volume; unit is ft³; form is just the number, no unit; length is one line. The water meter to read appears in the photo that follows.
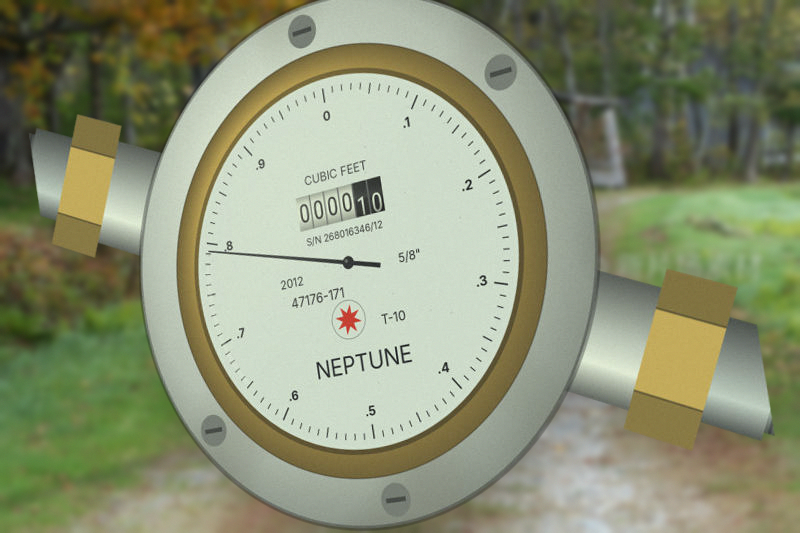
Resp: 9.79
